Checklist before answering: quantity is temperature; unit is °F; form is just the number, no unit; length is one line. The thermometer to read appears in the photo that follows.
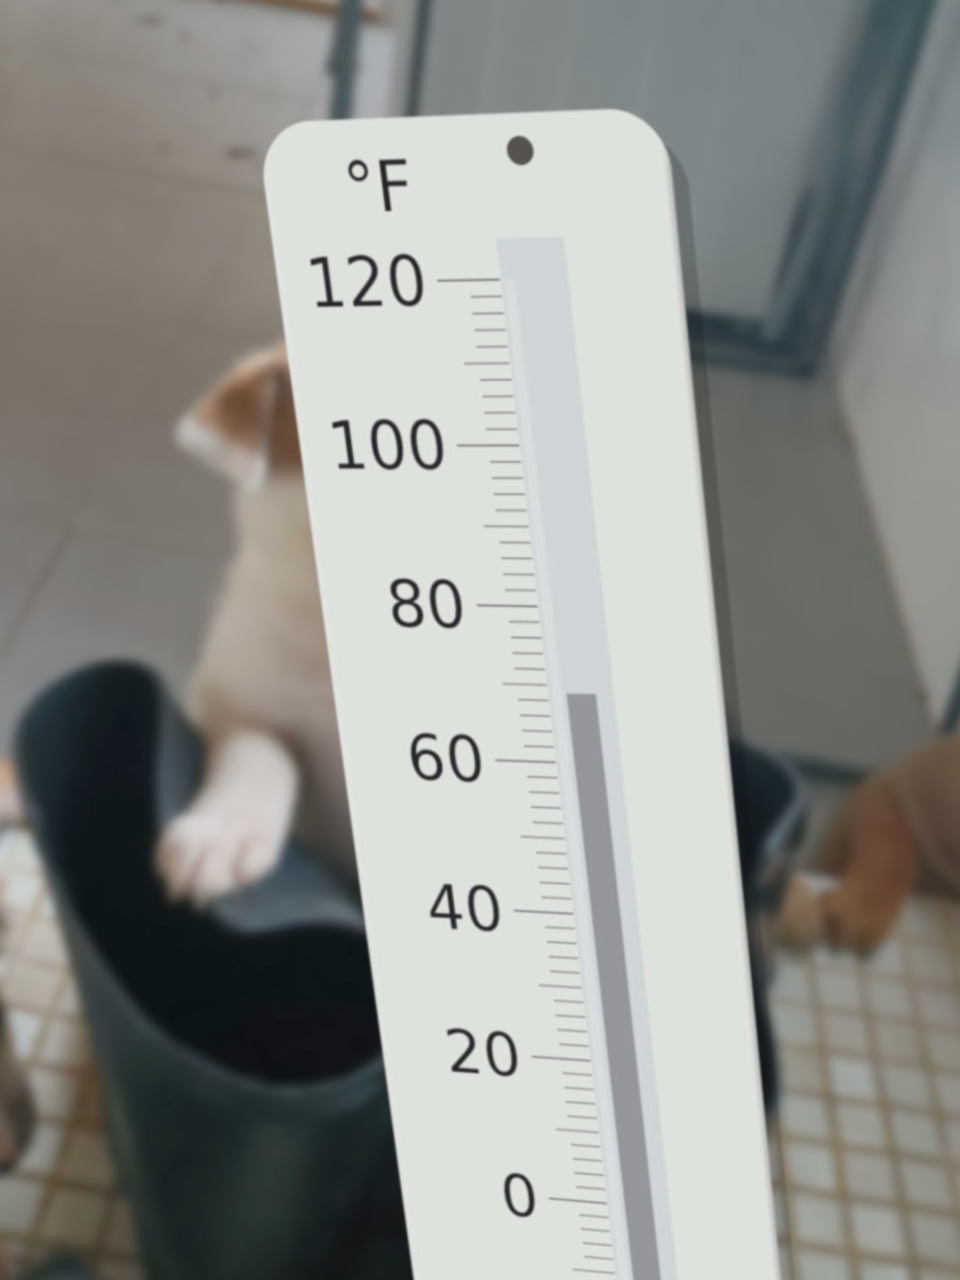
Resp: 69
